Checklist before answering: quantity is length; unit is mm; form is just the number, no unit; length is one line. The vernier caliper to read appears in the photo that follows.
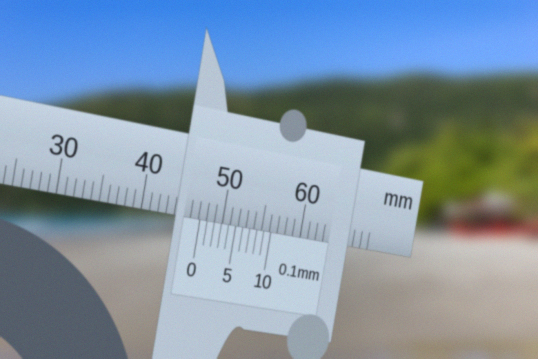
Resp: 47.2
